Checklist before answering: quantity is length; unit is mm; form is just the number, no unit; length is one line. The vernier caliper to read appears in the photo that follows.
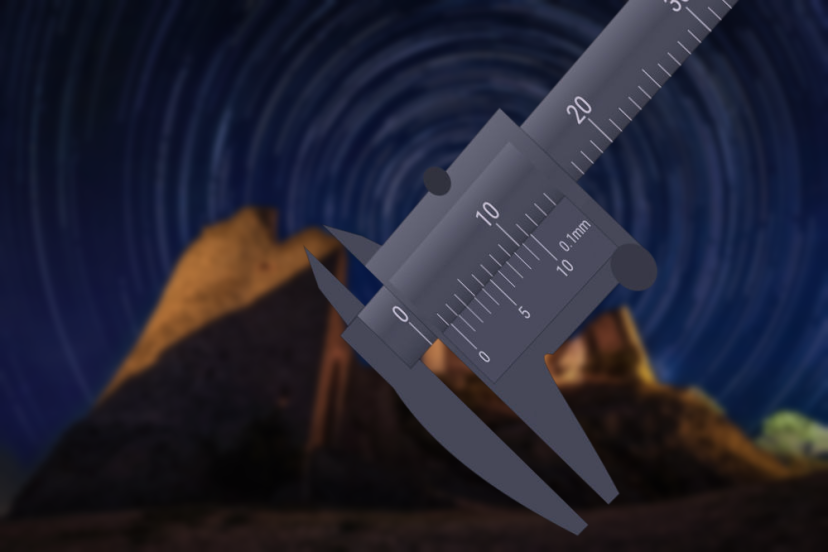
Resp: 2.2
